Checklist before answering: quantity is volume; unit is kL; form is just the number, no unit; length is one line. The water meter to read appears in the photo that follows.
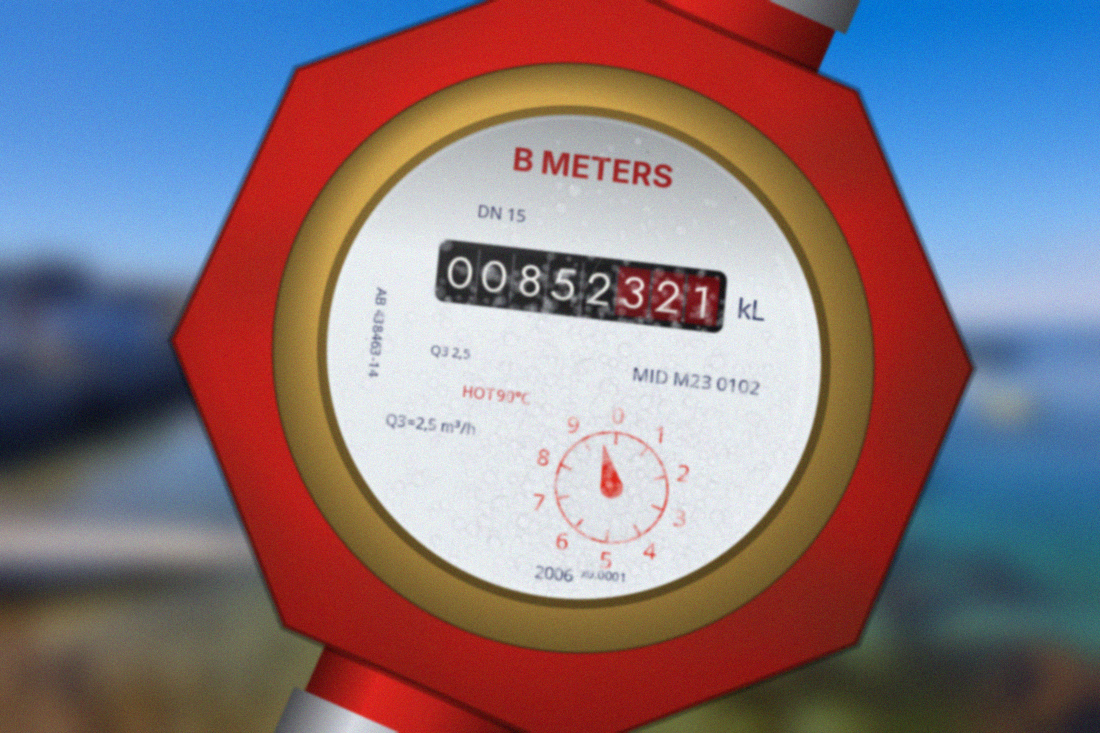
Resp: 852.3209
